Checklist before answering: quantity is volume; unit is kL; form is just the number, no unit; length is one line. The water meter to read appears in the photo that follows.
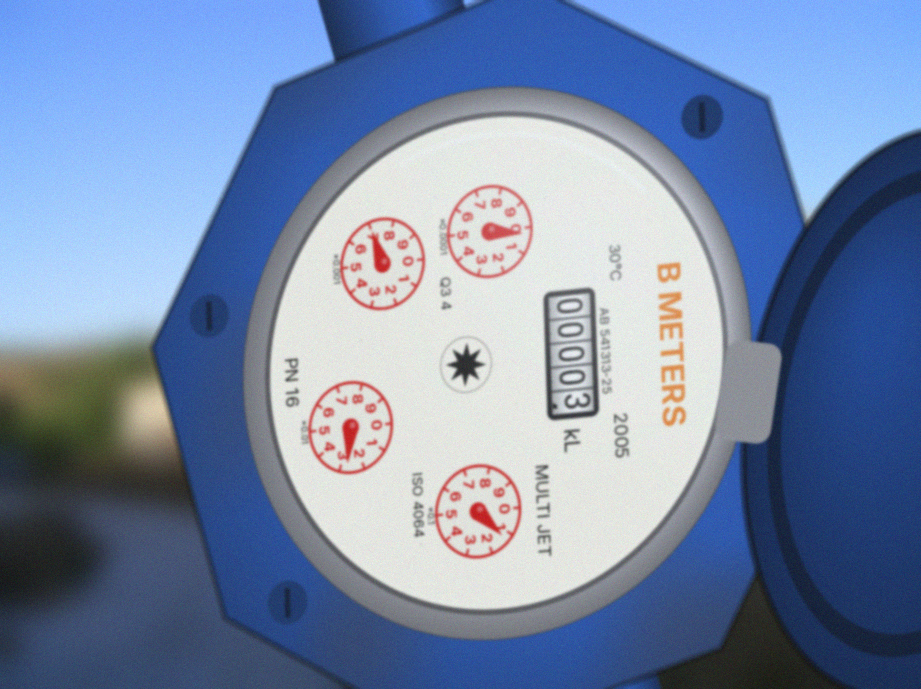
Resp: 3.1270
